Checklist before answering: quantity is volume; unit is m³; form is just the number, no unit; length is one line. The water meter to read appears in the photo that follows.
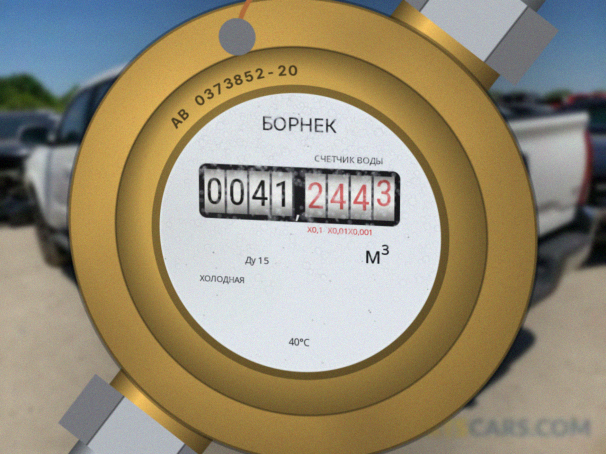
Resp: 41.2443
